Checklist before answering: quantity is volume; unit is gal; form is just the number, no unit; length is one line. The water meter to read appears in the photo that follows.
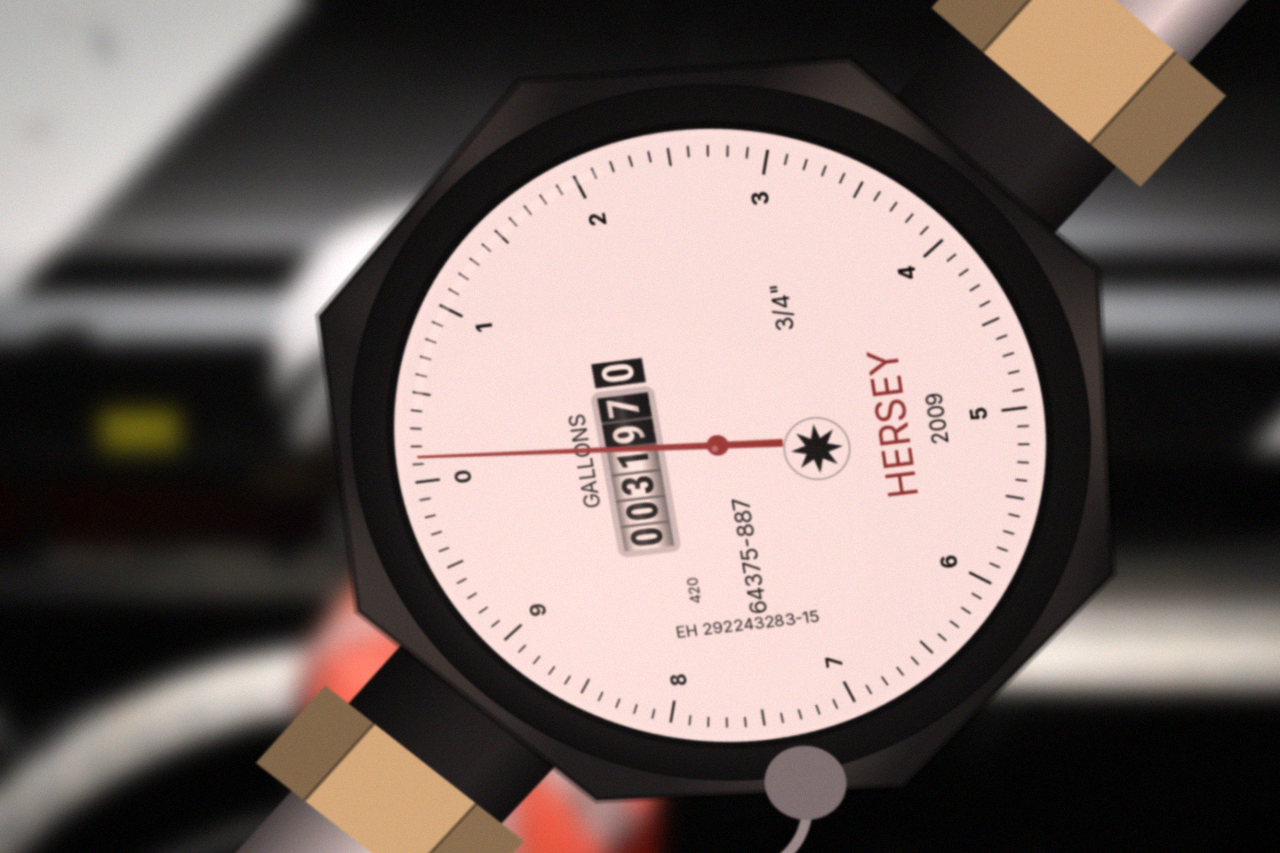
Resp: 31970.1
